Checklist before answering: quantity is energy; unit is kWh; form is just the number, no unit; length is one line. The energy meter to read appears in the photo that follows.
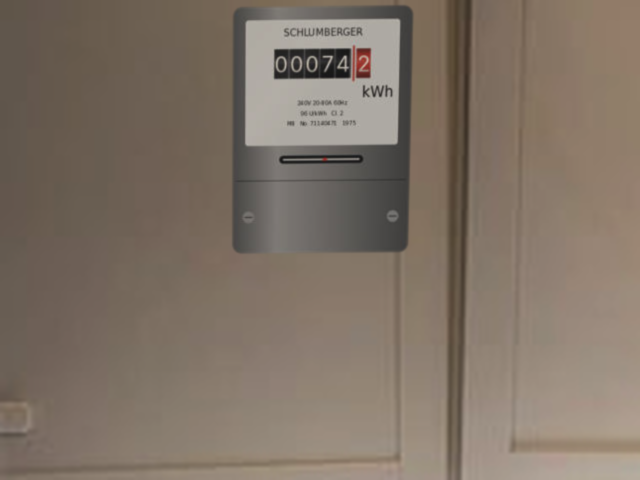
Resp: 74.2
